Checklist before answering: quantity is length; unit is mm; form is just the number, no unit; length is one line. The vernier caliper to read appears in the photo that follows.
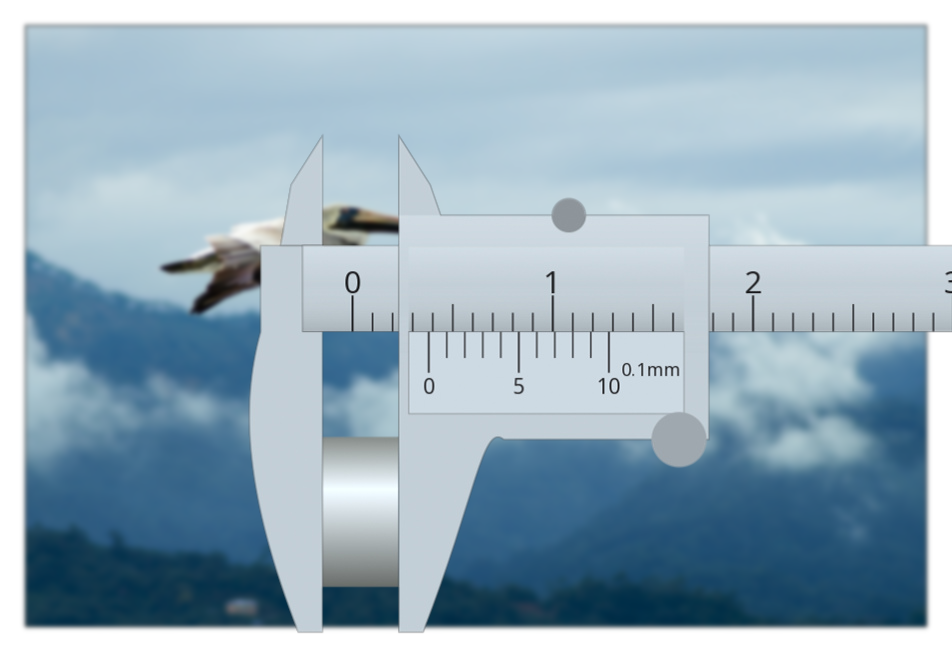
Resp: 3.8
